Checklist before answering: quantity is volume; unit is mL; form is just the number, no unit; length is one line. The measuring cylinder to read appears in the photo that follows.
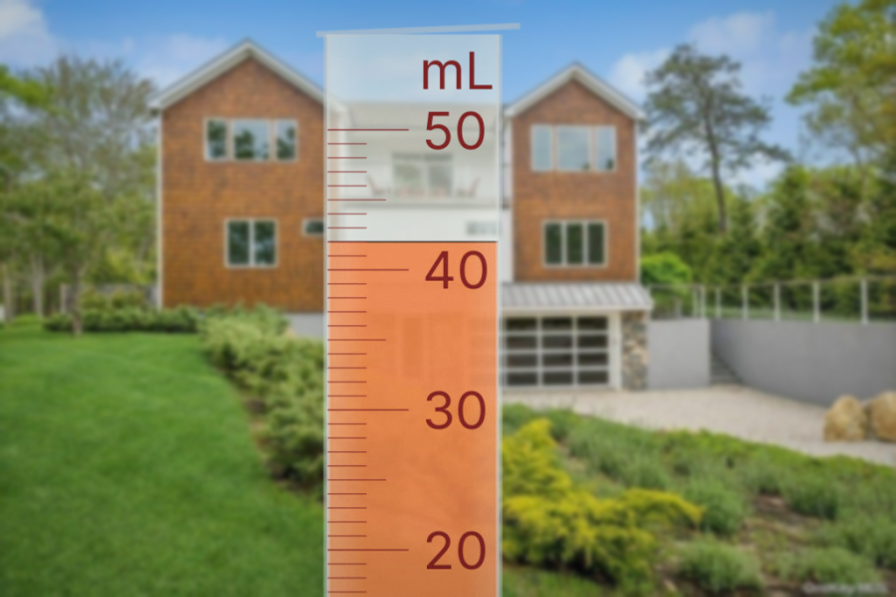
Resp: 42
